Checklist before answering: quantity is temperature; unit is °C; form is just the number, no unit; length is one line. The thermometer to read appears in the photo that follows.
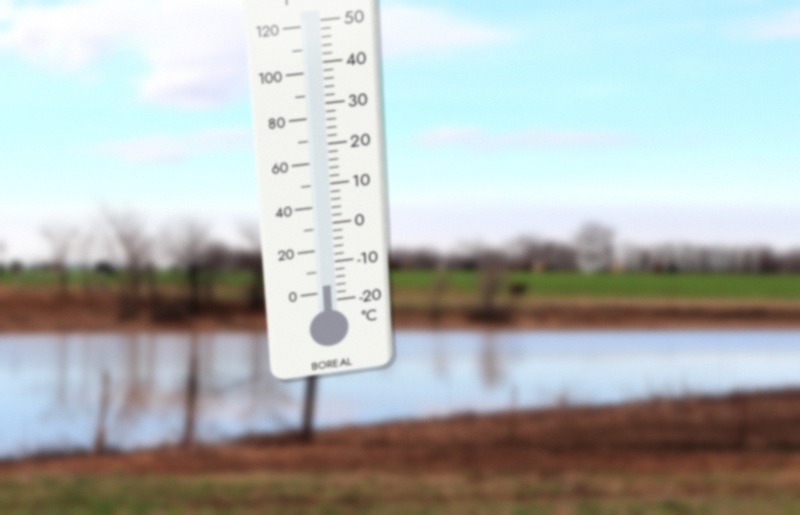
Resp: -16
